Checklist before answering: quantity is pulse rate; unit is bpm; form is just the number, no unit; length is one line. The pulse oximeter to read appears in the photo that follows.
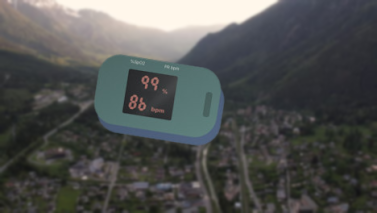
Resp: 86
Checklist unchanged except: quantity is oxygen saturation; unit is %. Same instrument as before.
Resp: 99
